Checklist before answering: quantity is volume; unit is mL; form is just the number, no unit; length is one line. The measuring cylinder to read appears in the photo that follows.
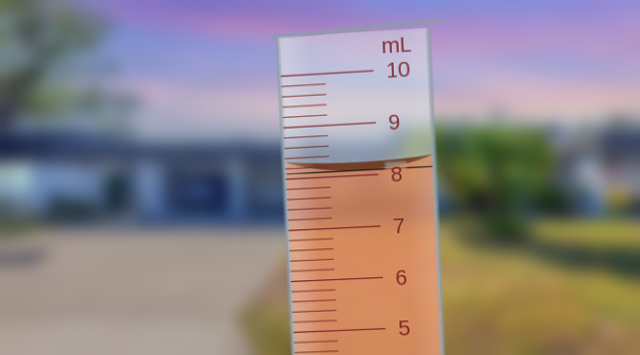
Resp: 8.1
